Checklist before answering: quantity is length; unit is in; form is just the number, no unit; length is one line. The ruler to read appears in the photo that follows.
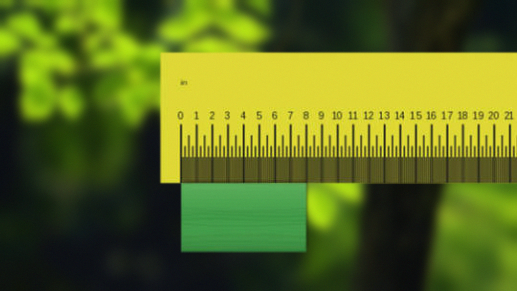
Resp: 8
